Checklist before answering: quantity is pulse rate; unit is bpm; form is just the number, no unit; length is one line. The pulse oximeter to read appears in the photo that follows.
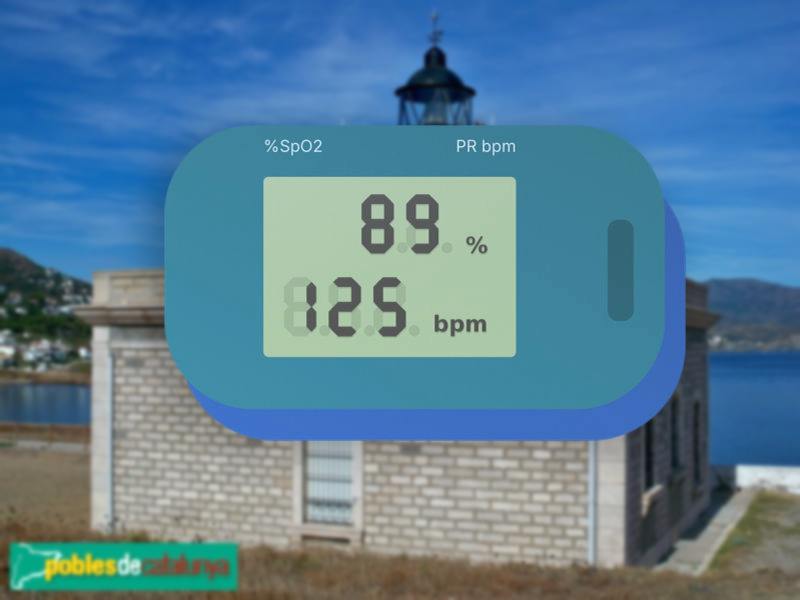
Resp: 125
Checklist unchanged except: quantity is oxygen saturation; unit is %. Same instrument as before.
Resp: 89
